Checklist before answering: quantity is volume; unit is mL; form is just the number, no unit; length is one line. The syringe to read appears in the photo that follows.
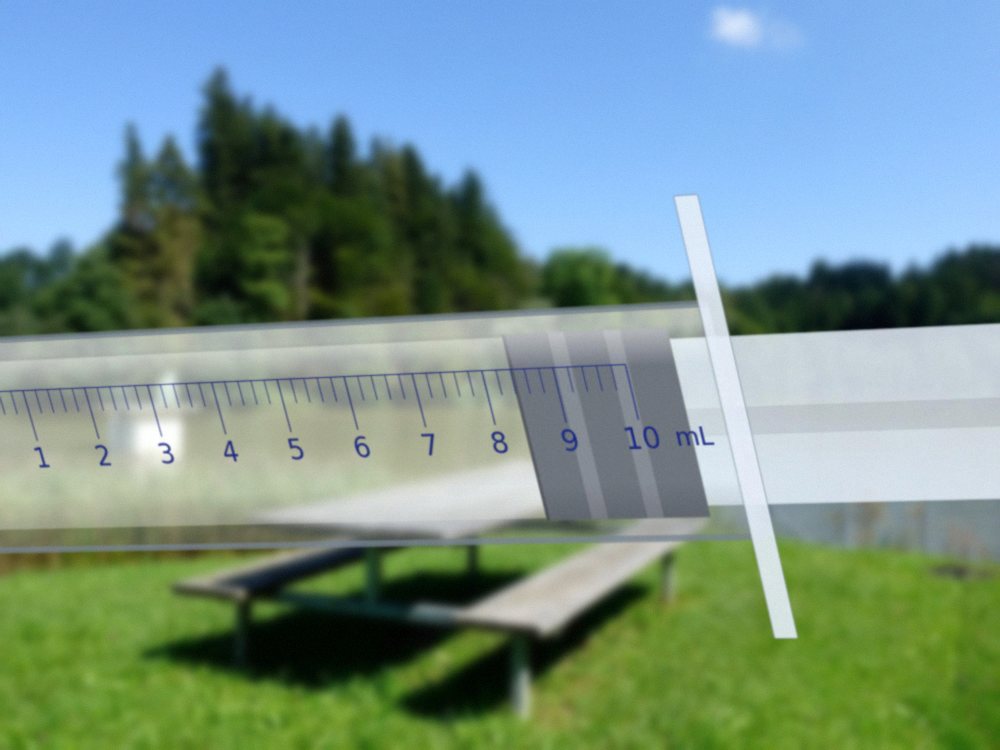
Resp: 8.4
